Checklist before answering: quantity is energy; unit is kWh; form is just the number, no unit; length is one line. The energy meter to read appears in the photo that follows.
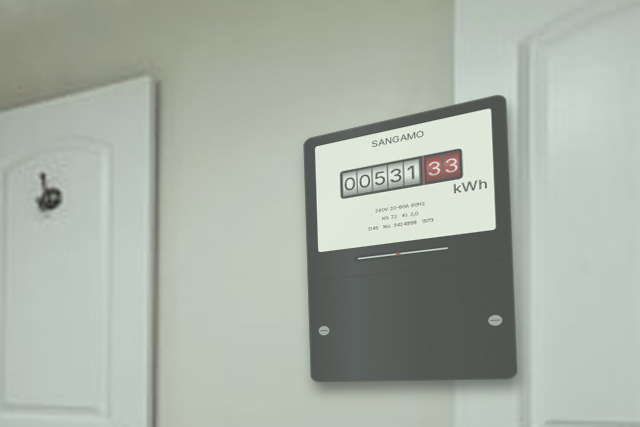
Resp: 531.33
